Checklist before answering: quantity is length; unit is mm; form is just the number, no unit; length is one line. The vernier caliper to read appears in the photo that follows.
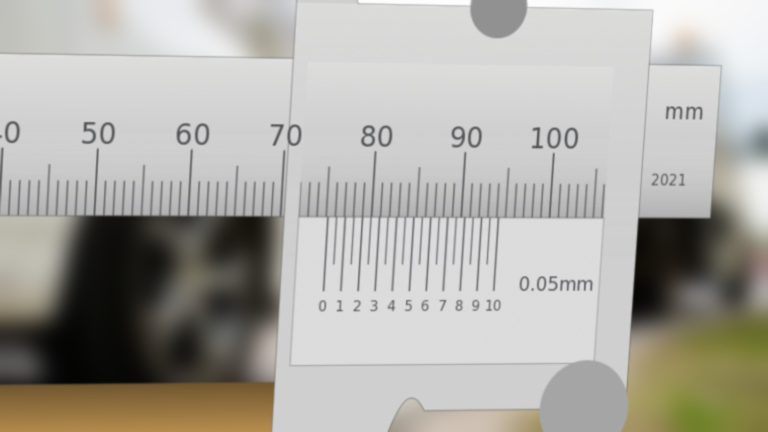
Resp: 75.2
